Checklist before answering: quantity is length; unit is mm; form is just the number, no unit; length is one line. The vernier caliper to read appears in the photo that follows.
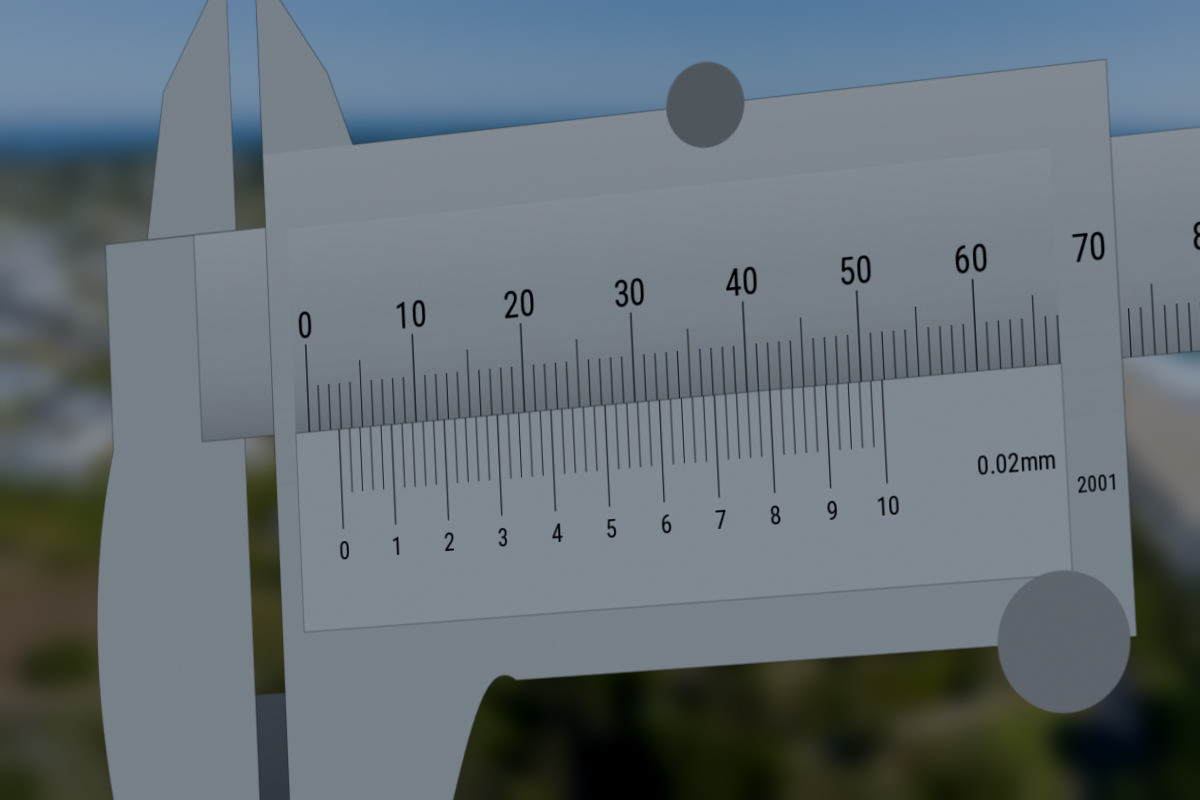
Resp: 2.8
